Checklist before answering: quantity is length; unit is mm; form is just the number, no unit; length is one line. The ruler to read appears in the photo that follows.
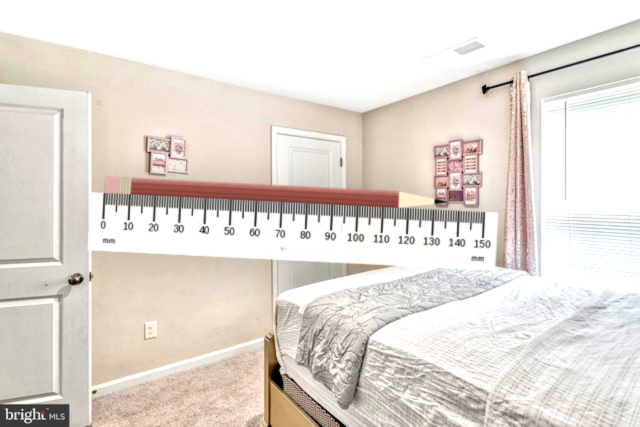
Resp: 135
